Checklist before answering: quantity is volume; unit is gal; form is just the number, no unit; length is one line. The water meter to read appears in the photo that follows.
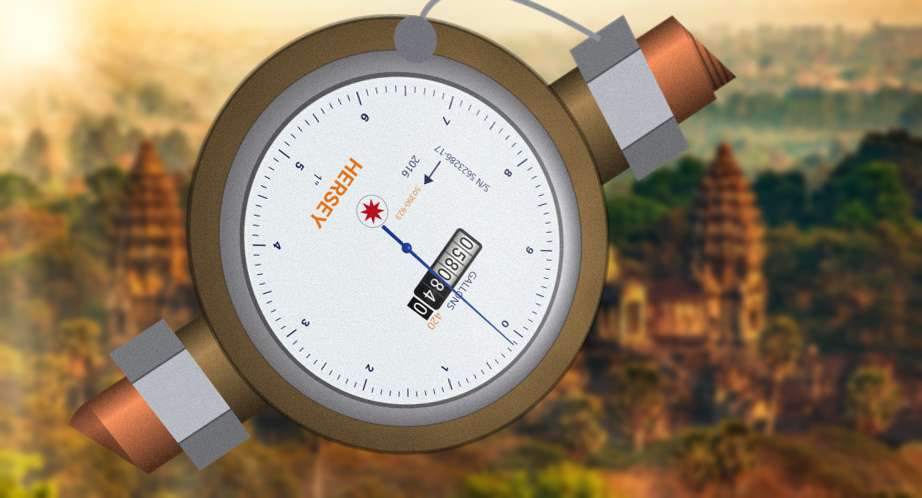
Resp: 580840.1
